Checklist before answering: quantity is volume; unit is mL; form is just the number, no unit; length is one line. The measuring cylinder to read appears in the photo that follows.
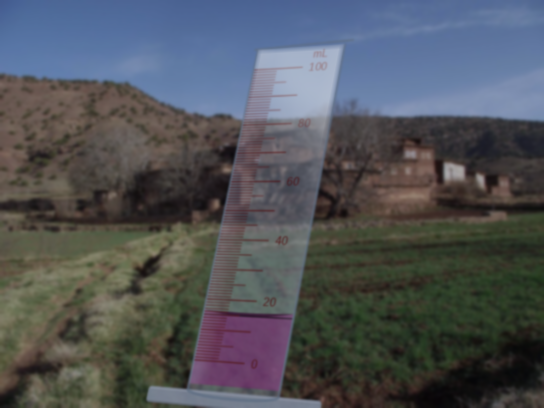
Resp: 15
